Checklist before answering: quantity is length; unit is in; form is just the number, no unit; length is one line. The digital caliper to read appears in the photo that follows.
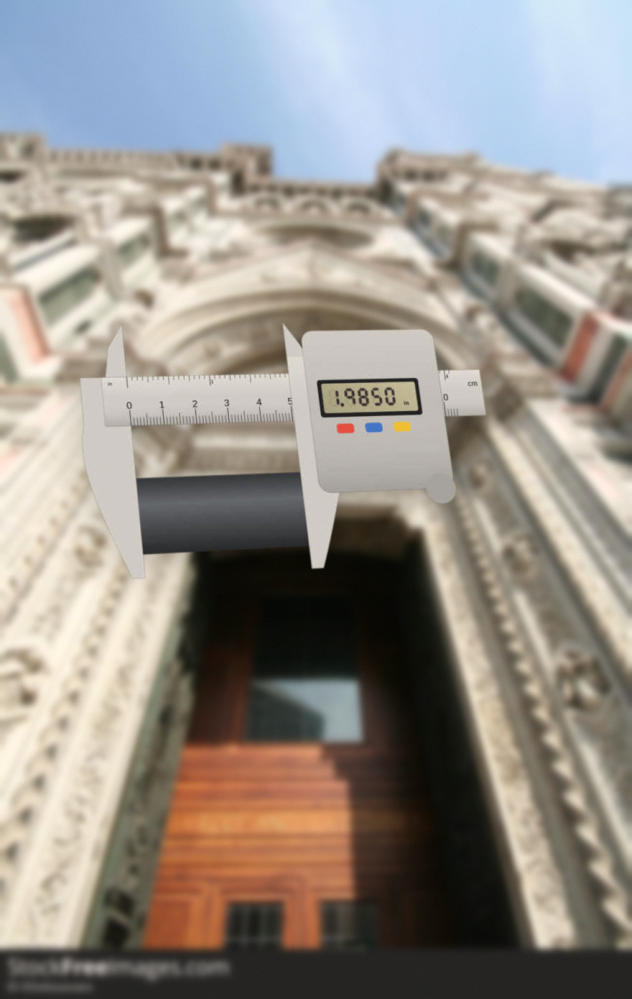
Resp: 1.9850
